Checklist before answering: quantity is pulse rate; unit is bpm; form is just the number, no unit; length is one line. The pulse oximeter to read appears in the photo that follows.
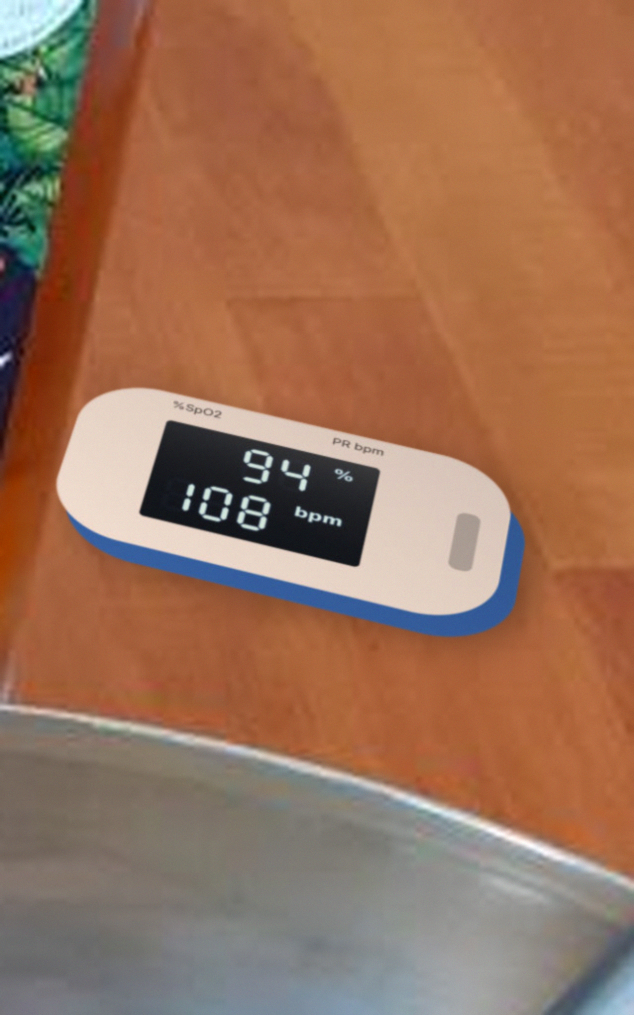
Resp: 108
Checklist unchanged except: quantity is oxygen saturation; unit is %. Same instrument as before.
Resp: 94
